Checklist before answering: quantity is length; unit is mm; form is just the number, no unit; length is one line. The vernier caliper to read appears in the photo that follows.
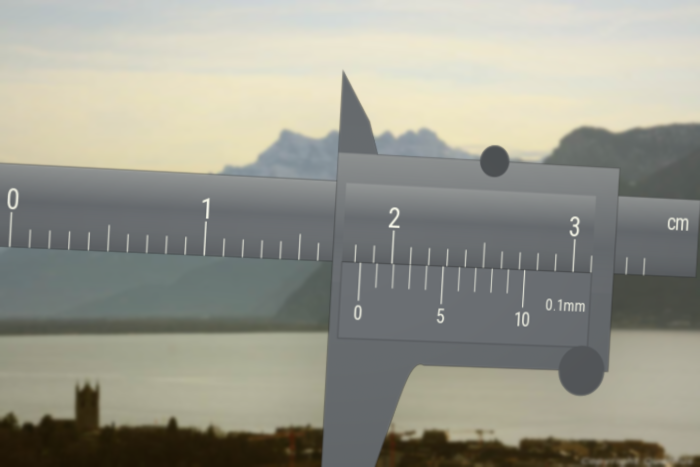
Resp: 18.3
